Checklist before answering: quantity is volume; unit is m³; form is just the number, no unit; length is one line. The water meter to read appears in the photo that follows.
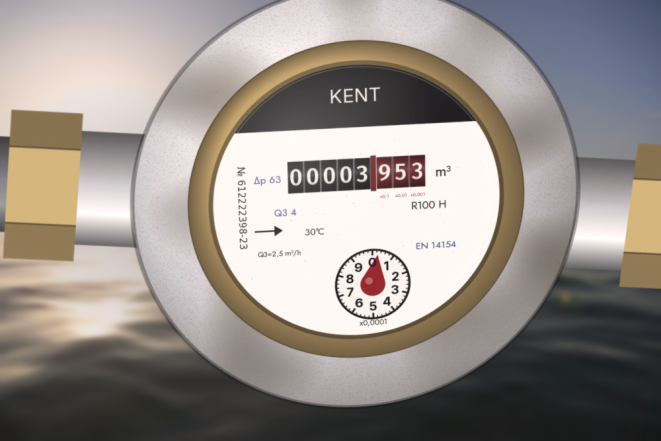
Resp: 3.9530
